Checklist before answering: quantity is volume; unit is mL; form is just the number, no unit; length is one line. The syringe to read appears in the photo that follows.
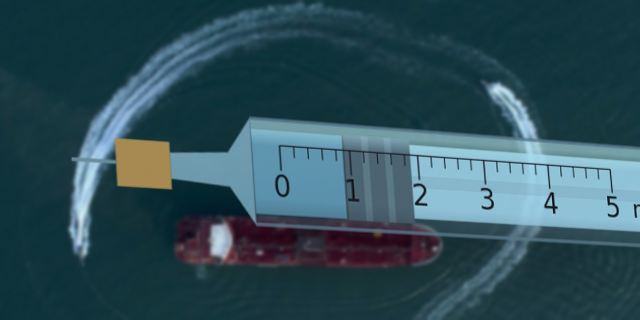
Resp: 0.9
